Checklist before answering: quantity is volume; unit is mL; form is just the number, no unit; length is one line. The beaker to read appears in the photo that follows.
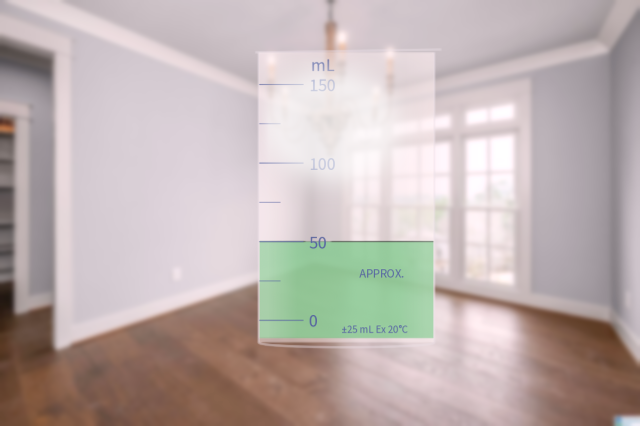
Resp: 50
